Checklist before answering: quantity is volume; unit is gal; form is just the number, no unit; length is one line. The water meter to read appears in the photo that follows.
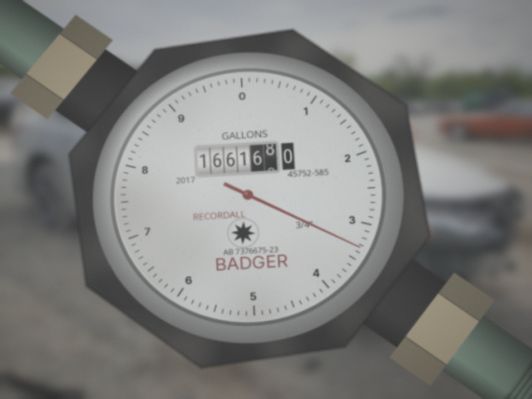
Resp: 1661683.3
